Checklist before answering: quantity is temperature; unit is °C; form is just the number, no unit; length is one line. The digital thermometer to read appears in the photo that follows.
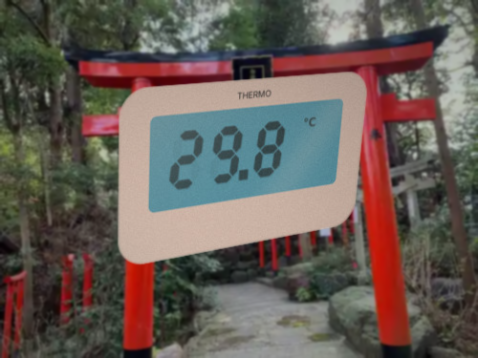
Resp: 29.8
